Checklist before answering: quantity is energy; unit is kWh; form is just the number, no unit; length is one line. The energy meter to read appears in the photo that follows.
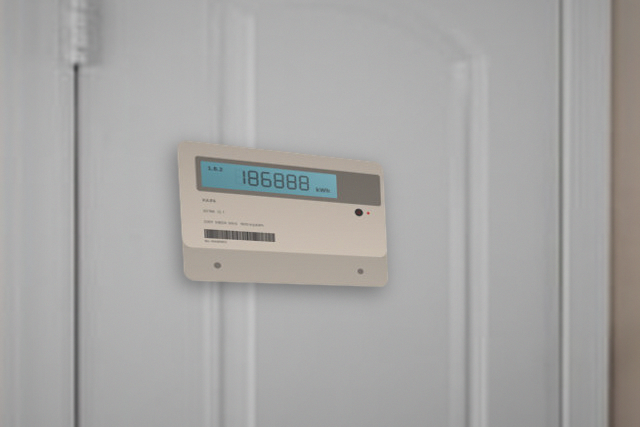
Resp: 186888
